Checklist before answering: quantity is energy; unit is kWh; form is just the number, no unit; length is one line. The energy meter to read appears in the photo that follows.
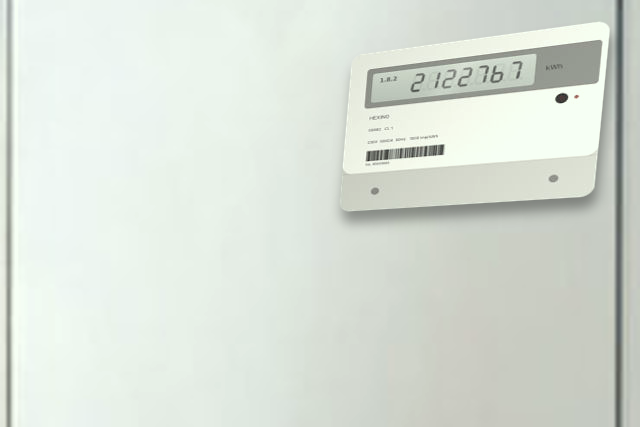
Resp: 2122767
